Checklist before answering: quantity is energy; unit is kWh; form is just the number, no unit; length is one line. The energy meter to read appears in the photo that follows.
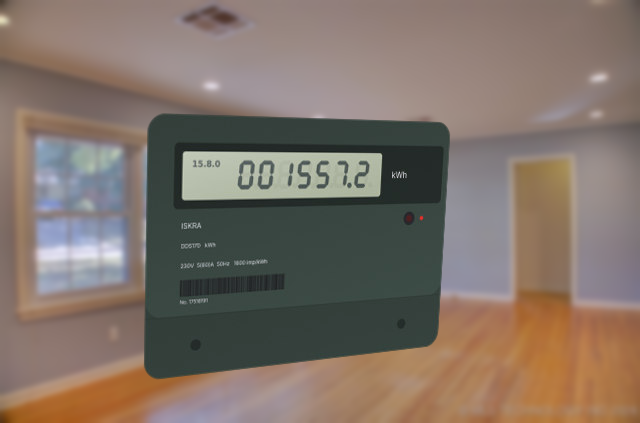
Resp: 1557.2
